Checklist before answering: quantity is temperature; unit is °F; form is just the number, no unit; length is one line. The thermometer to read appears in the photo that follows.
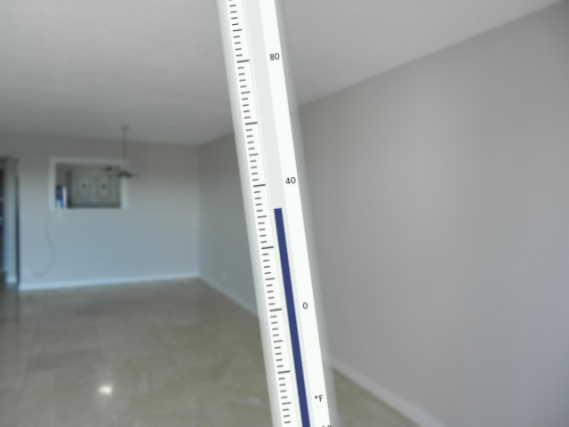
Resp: 32
